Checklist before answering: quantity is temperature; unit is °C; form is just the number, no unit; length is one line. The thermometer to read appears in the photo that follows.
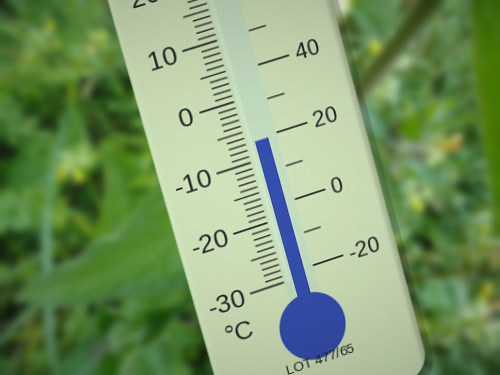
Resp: -7
